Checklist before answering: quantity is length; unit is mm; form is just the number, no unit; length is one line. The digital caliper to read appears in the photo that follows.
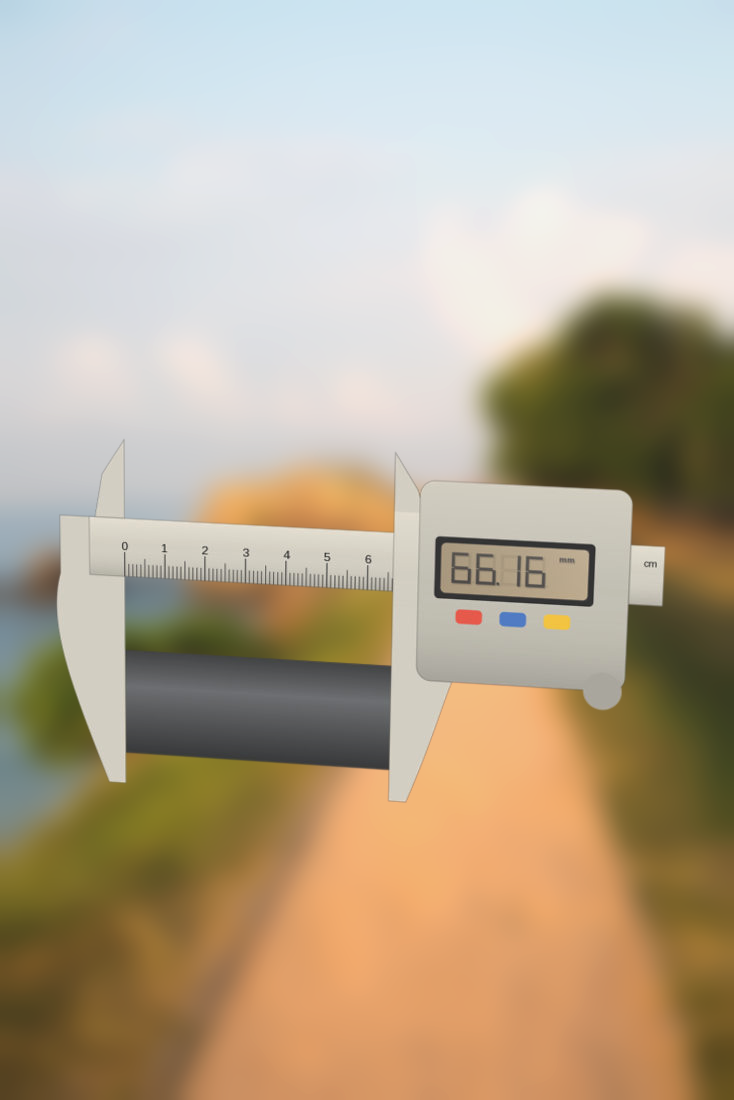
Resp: 66.16
